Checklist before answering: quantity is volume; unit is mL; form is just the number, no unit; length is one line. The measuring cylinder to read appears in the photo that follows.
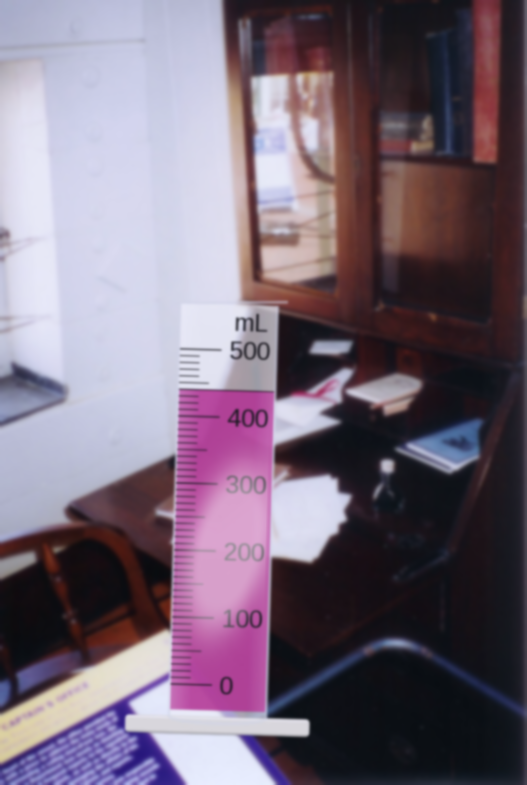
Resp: 440
